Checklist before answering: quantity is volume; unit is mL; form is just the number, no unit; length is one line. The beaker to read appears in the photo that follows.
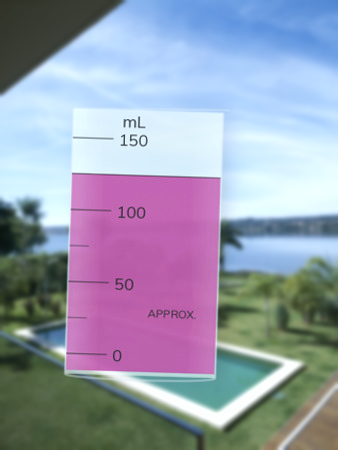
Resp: 125
